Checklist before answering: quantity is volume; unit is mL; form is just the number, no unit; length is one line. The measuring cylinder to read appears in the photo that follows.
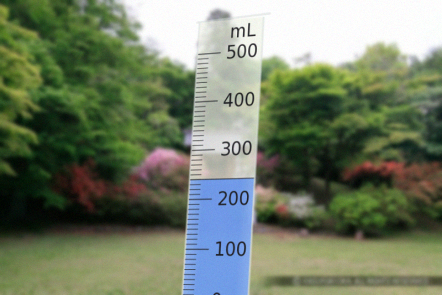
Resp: 240
